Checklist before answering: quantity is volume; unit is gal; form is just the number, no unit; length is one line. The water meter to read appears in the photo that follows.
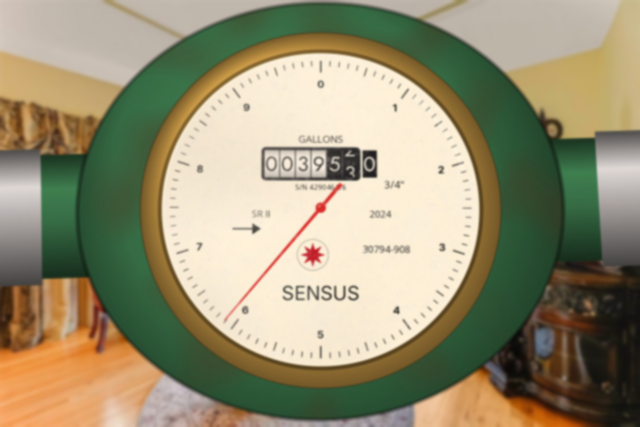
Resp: 39526.1
